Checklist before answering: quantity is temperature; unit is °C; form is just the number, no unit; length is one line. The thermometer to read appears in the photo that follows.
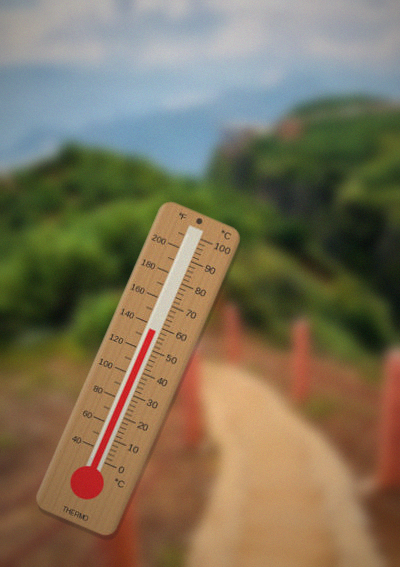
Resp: 58
